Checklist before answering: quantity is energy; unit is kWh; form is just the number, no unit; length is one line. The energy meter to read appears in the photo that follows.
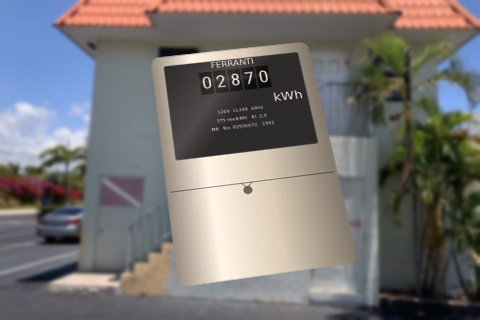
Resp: 2870
